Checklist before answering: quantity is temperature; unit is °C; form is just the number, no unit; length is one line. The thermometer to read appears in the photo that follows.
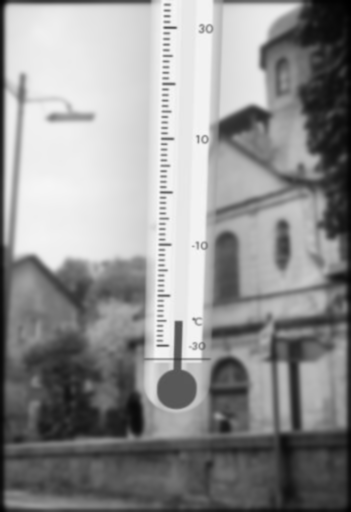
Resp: -25
